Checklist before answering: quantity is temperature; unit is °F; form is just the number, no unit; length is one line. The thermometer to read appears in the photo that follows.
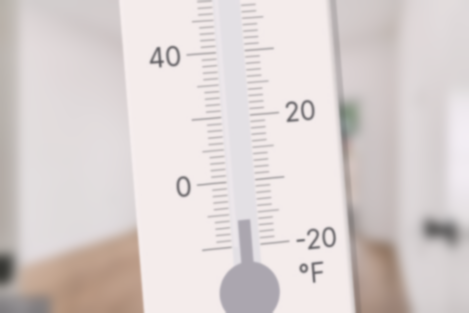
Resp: -12
